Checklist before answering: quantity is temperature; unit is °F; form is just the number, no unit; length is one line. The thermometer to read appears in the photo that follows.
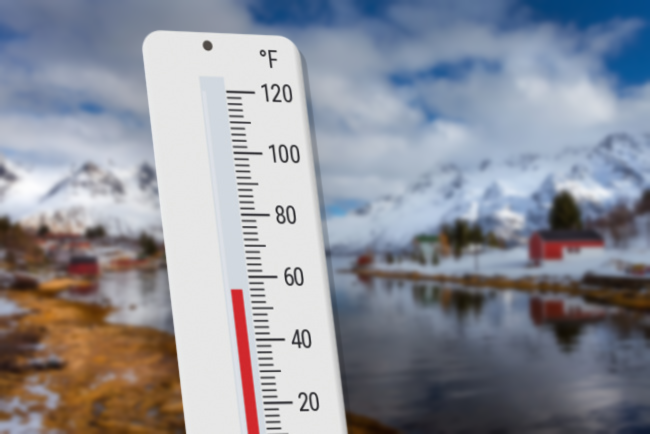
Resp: 56
